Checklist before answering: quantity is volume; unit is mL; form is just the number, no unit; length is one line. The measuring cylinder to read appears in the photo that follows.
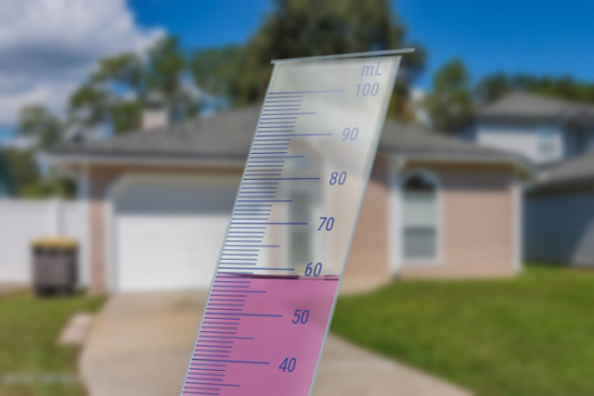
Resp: 58
